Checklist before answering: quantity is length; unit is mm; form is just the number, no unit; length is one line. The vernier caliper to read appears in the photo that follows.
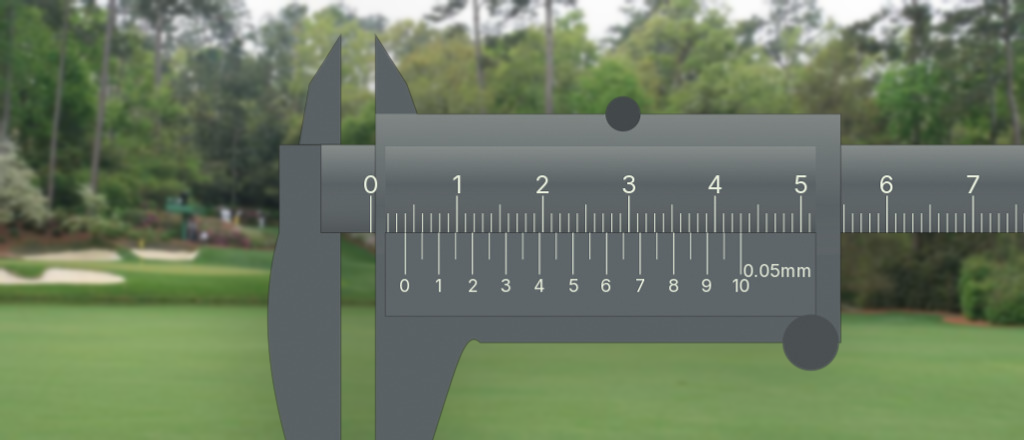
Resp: 4.0
